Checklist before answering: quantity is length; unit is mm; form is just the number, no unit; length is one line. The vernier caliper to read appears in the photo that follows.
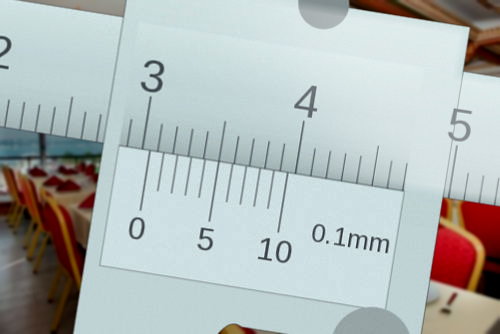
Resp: 30.5
